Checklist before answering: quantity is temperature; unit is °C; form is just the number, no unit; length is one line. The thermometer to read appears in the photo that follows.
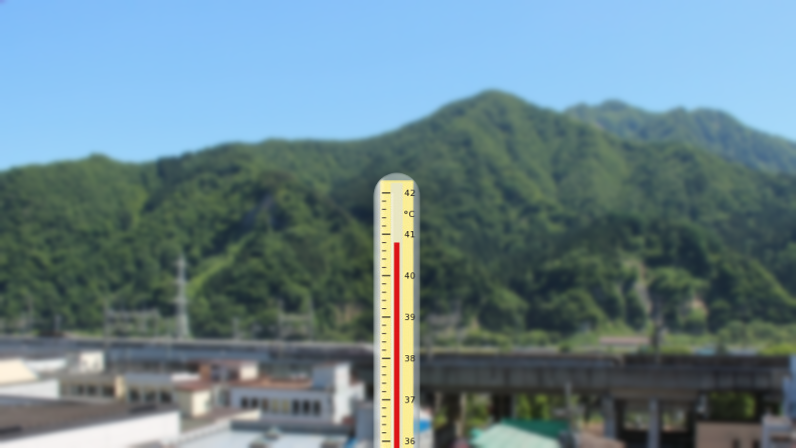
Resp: 40.8
